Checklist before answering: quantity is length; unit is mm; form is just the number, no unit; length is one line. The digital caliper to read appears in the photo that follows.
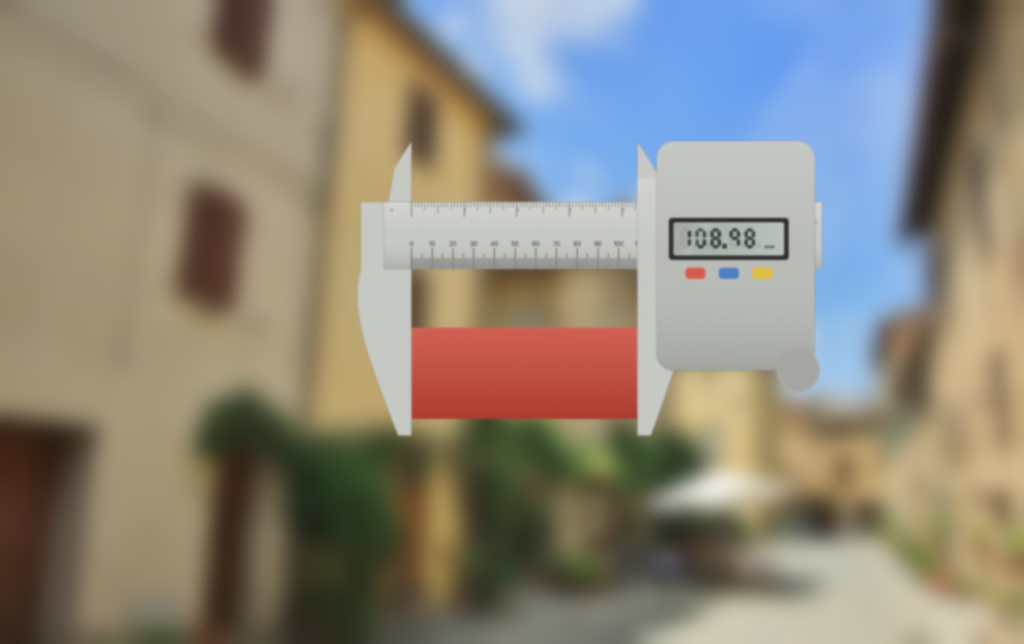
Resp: 108.98
